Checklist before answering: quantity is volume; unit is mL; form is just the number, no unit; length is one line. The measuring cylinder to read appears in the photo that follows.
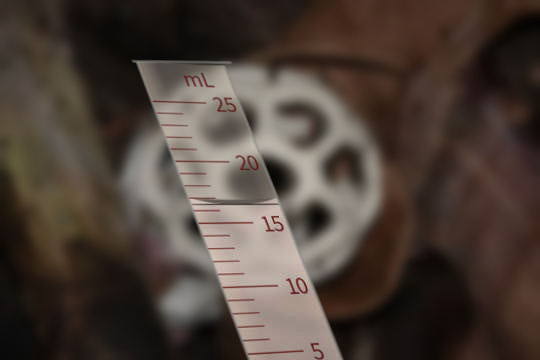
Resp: 16.5
